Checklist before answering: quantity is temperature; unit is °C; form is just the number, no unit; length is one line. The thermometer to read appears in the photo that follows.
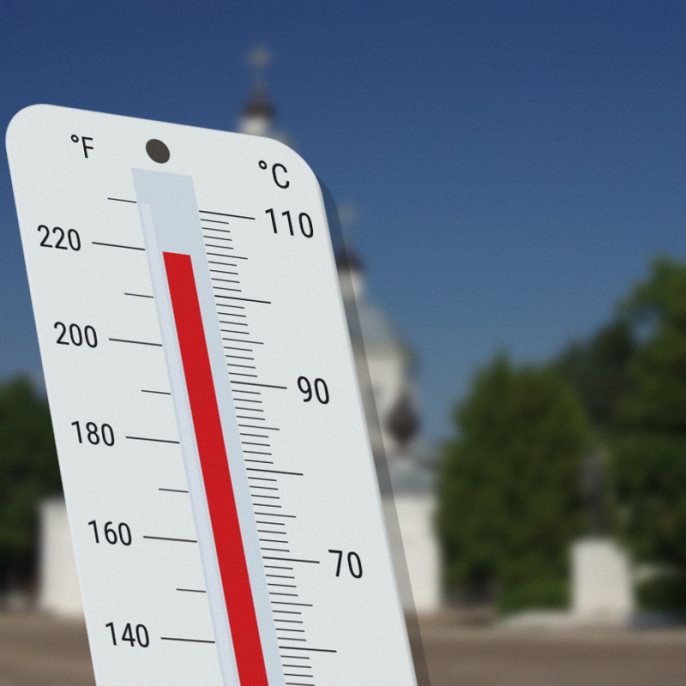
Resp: 104.5
